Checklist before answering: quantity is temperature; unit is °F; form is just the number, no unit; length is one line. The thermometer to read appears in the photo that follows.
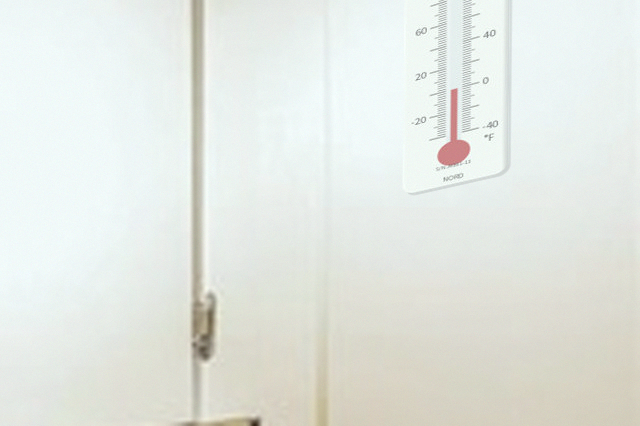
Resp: 0
